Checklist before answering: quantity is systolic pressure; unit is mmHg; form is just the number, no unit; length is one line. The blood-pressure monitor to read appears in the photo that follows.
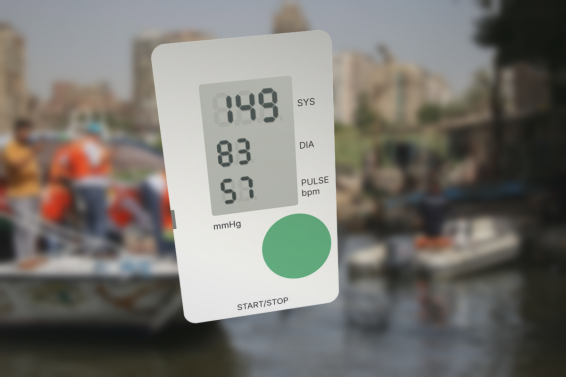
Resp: 149
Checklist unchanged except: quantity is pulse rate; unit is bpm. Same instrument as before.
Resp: 57
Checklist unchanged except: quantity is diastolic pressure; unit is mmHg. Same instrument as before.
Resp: 83
